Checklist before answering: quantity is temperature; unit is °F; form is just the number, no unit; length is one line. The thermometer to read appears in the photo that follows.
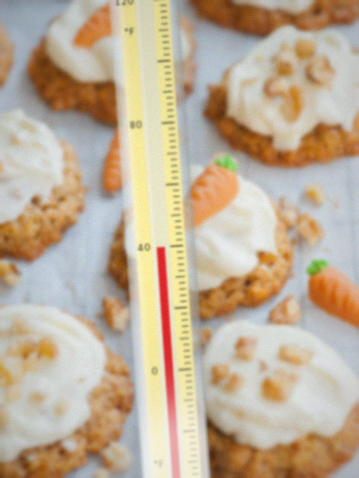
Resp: 40
